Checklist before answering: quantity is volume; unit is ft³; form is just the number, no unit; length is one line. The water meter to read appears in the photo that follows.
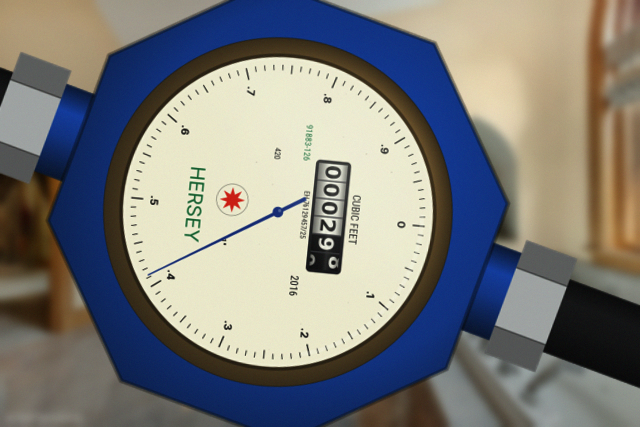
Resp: 298.41
